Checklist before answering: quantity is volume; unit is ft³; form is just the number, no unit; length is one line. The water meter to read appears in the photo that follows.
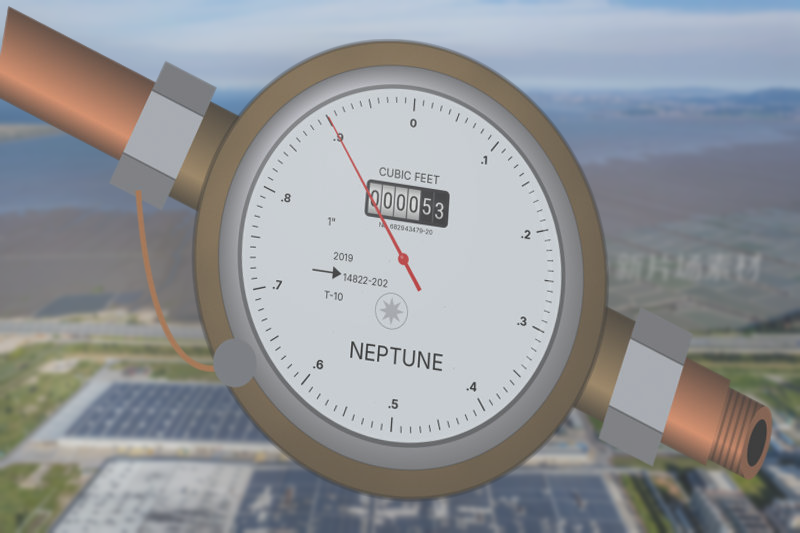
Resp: 52.90
